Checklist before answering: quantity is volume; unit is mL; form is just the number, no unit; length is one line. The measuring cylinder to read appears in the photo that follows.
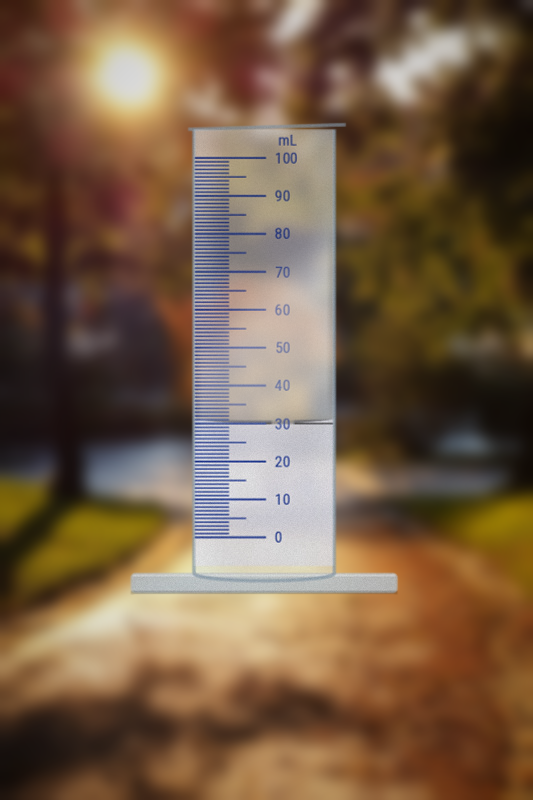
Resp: 30
